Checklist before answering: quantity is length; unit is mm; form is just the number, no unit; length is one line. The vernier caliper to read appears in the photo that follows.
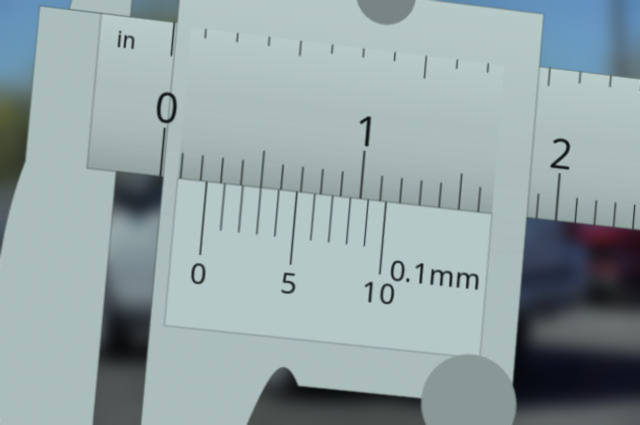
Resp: 2.3
